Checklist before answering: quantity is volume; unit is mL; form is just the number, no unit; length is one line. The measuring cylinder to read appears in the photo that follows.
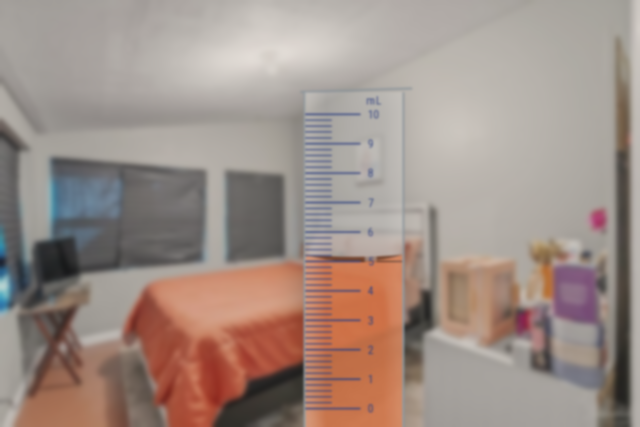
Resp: 5
